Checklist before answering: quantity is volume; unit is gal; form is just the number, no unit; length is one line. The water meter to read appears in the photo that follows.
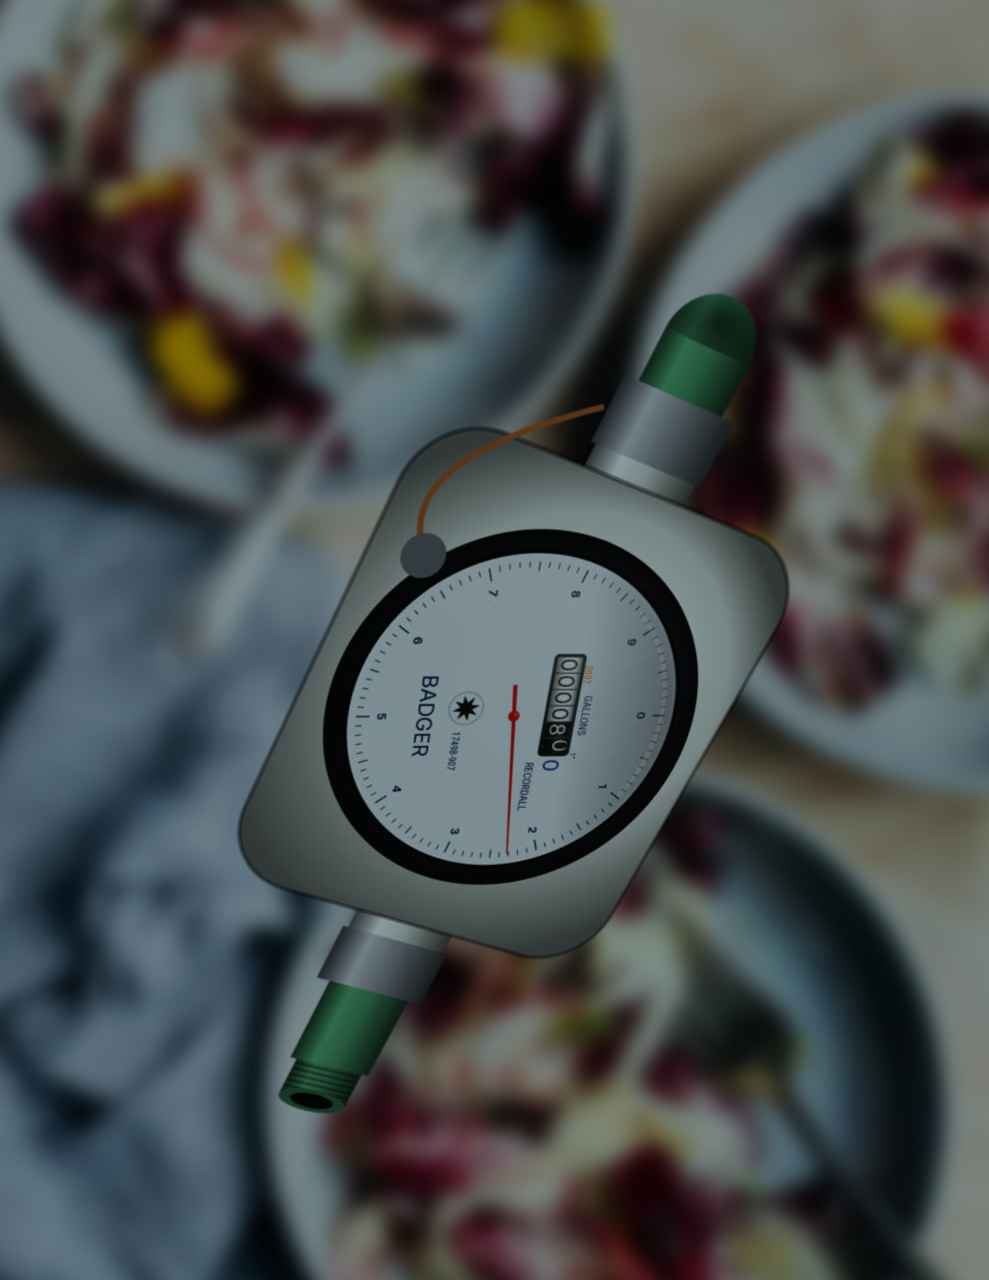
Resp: 802.3
